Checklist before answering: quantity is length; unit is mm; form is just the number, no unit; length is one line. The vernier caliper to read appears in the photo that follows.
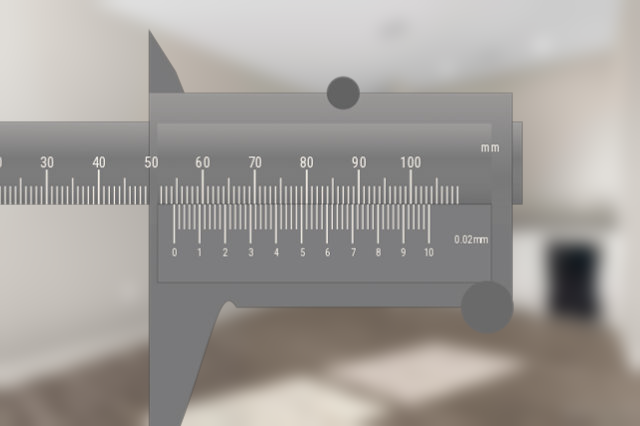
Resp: 54.5
